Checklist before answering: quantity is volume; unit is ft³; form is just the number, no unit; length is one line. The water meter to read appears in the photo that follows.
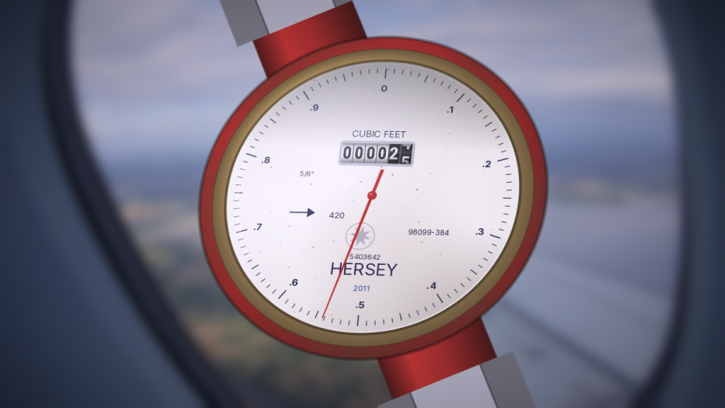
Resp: 24.54
